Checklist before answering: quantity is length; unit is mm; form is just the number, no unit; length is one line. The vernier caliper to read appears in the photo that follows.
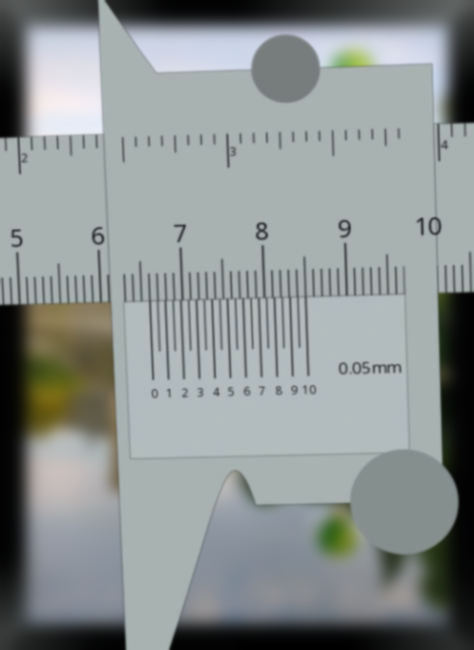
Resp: 66.0
